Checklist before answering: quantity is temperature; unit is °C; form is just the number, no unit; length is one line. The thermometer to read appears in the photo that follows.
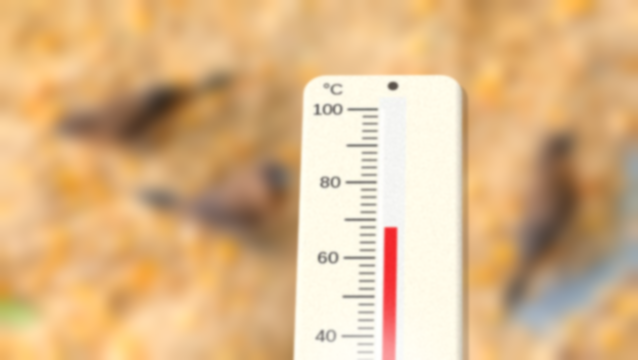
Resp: 68
